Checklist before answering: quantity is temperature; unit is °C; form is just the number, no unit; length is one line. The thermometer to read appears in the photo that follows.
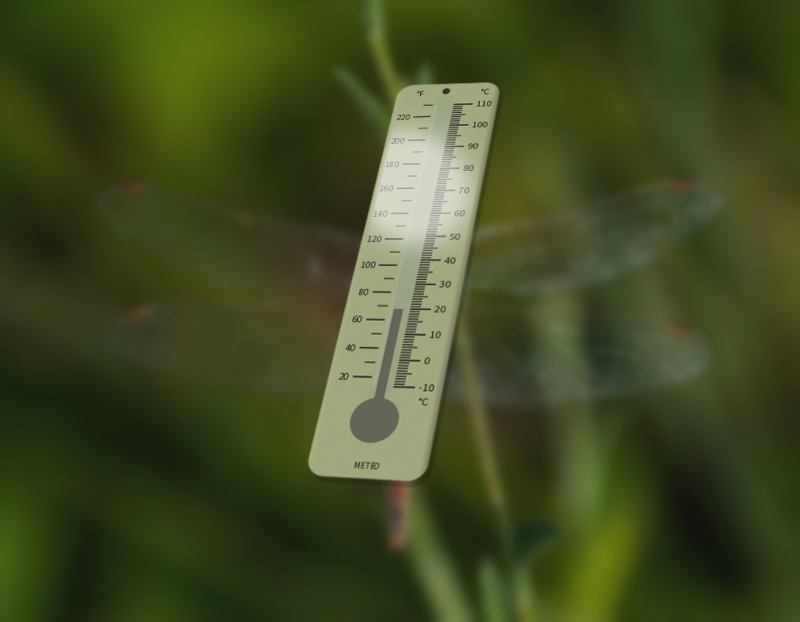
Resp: 20
